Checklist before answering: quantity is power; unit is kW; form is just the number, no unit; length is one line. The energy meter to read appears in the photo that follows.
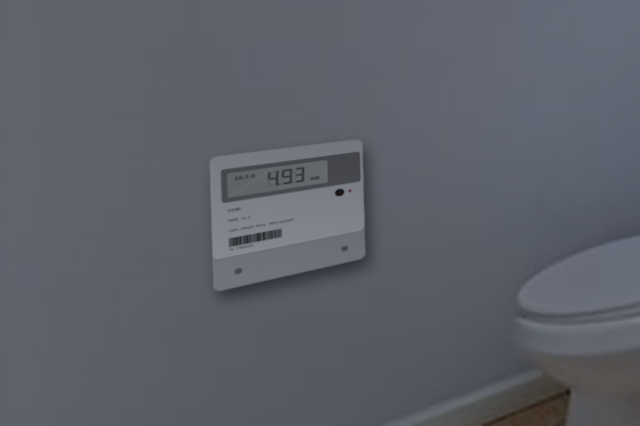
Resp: 4.93
